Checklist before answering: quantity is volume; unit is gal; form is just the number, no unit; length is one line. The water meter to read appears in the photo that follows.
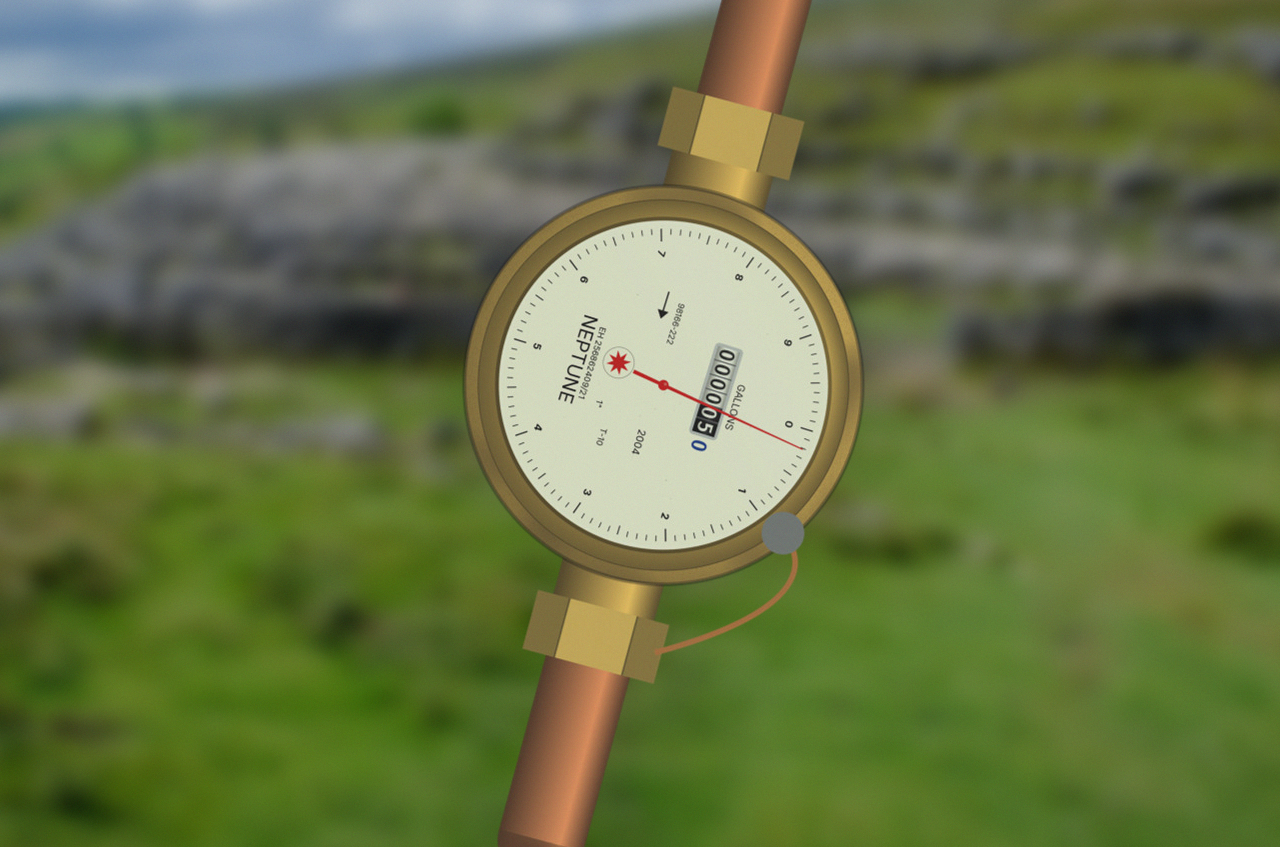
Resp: 50.2
